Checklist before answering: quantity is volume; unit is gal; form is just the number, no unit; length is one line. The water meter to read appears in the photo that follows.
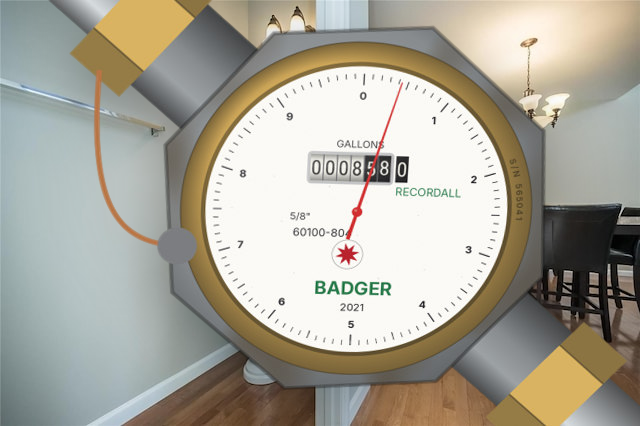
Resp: 8580.4
